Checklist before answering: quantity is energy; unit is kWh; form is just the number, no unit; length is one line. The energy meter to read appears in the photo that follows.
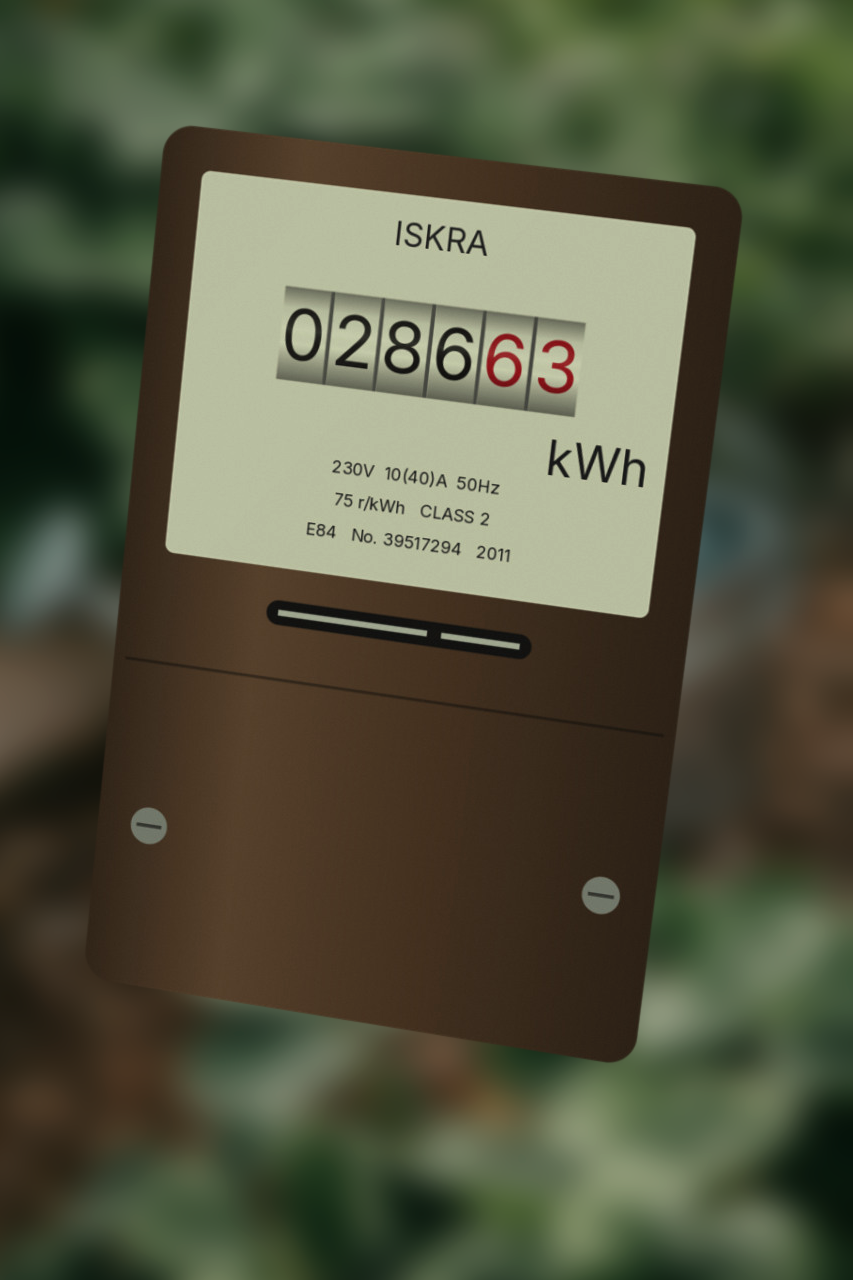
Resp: 286.63
